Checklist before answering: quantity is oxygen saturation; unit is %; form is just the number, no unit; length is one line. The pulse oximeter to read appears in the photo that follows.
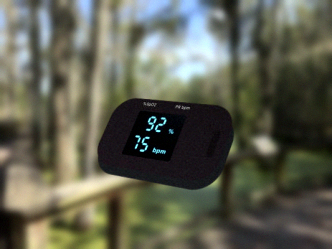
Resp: 92
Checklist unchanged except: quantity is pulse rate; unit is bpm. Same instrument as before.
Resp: 75
